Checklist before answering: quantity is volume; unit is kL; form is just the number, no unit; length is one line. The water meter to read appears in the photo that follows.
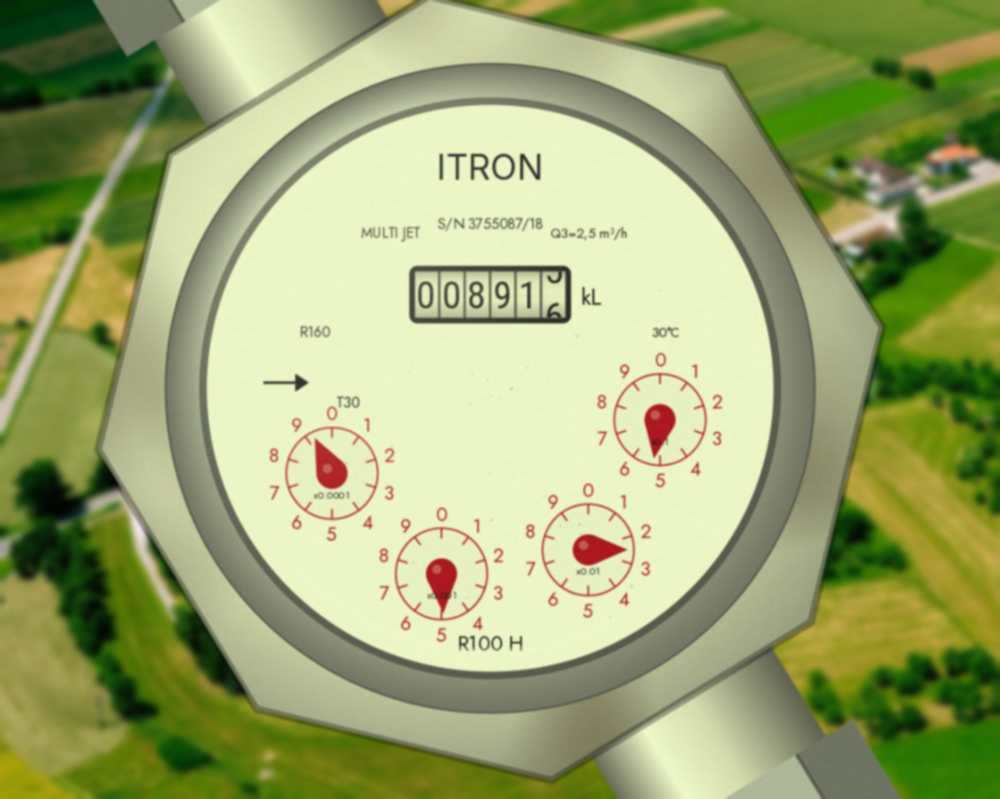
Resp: 8915.5249
